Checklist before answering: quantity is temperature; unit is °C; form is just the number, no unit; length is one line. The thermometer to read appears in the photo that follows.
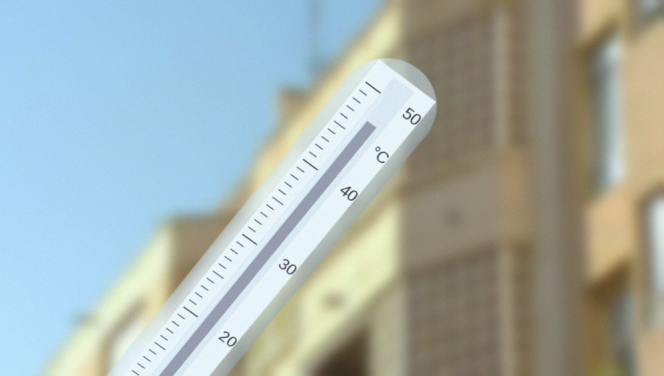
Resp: 47
